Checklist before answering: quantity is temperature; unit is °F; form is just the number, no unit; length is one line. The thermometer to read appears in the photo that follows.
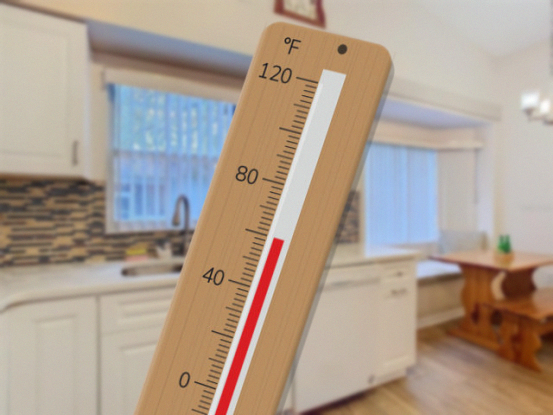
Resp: 60
